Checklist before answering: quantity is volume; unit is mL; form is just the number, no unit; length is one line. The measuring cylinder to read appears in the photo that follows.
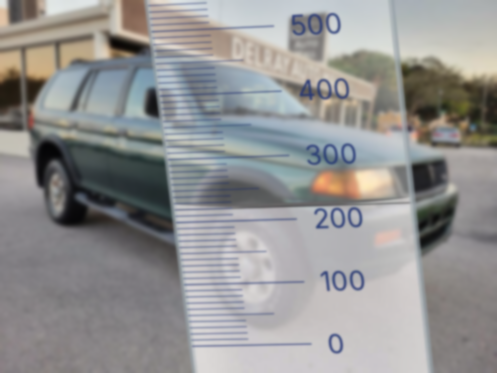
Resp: 220
